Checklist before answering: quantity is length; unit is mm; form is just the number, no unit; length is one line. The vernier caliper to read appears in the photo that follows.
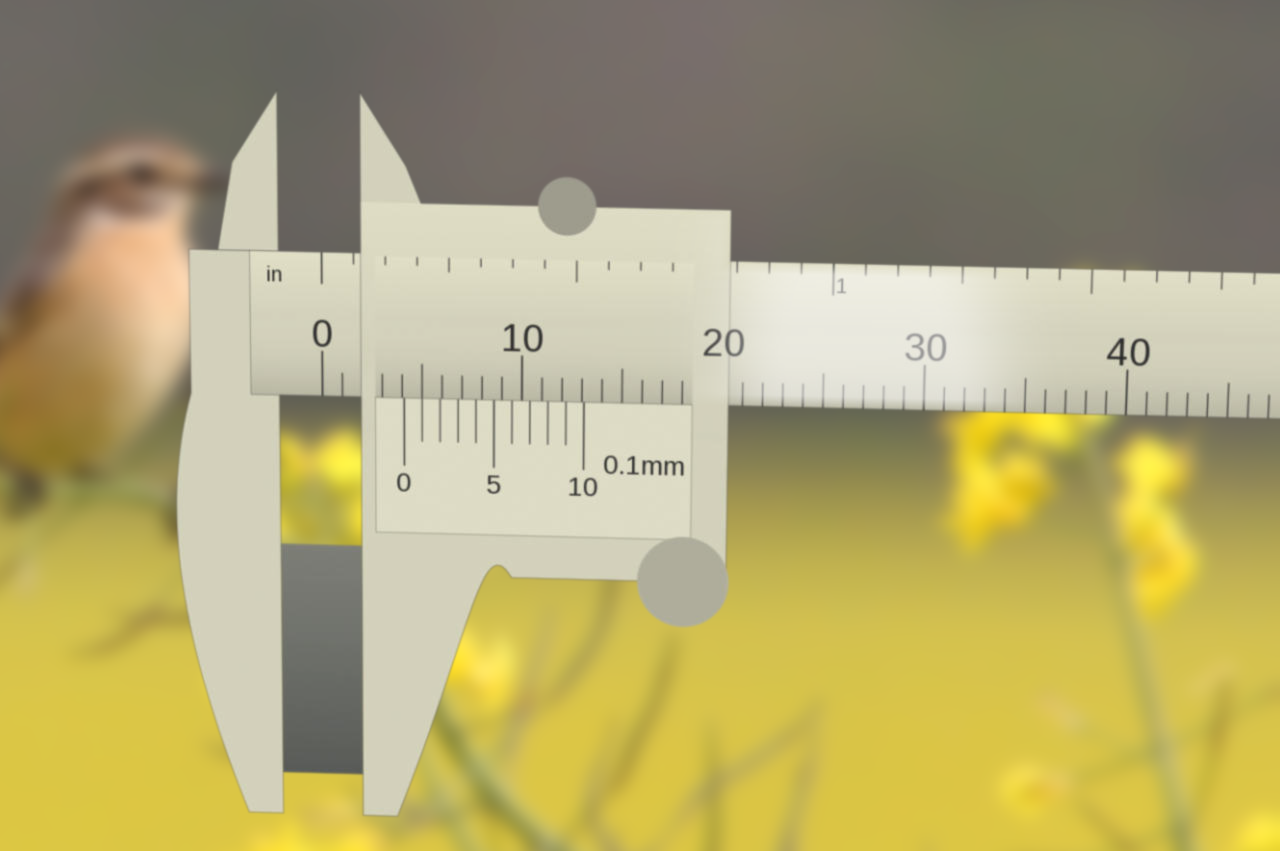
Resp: 4.1
